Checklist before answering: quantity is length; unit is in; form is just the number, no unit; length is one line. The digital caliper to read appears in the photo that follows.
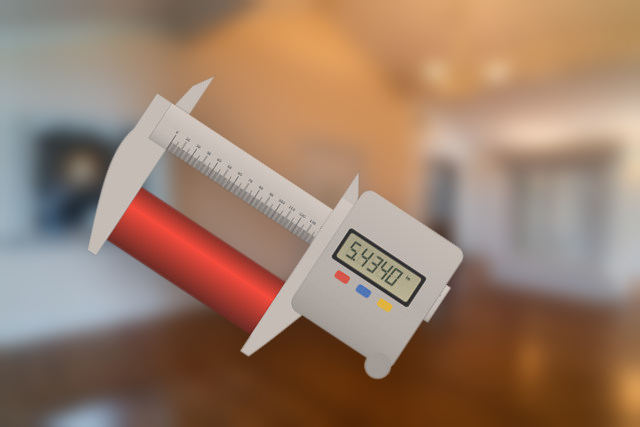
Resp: 5.4340
